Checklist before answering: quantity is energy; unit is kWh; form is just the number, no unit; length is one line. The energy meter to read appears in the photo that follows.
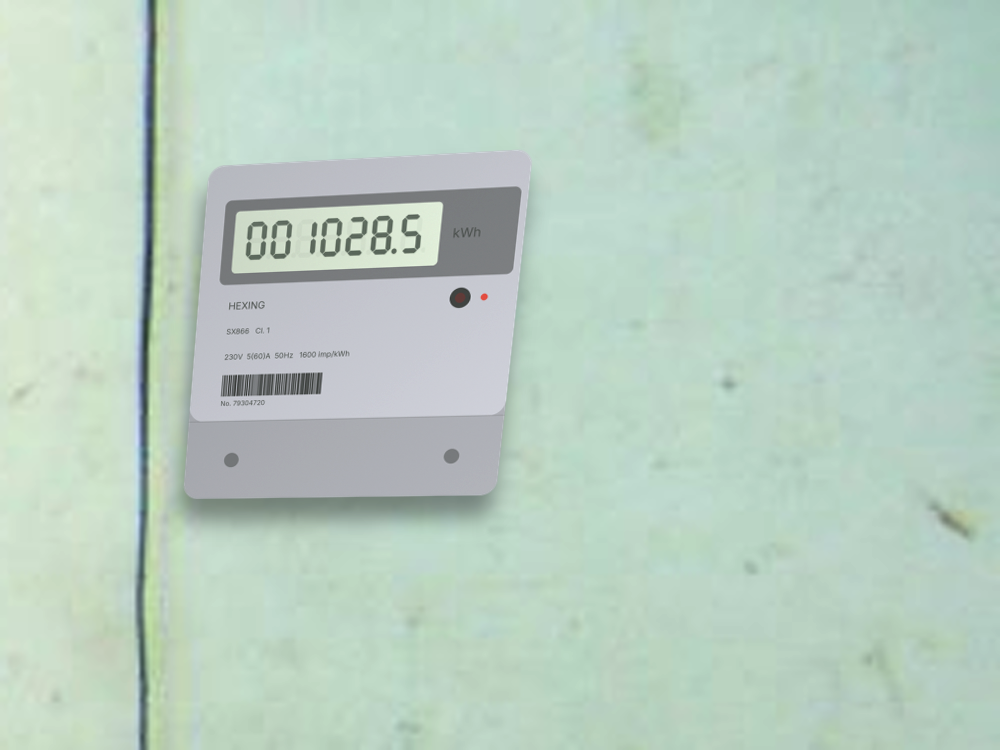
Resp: 1028.5
